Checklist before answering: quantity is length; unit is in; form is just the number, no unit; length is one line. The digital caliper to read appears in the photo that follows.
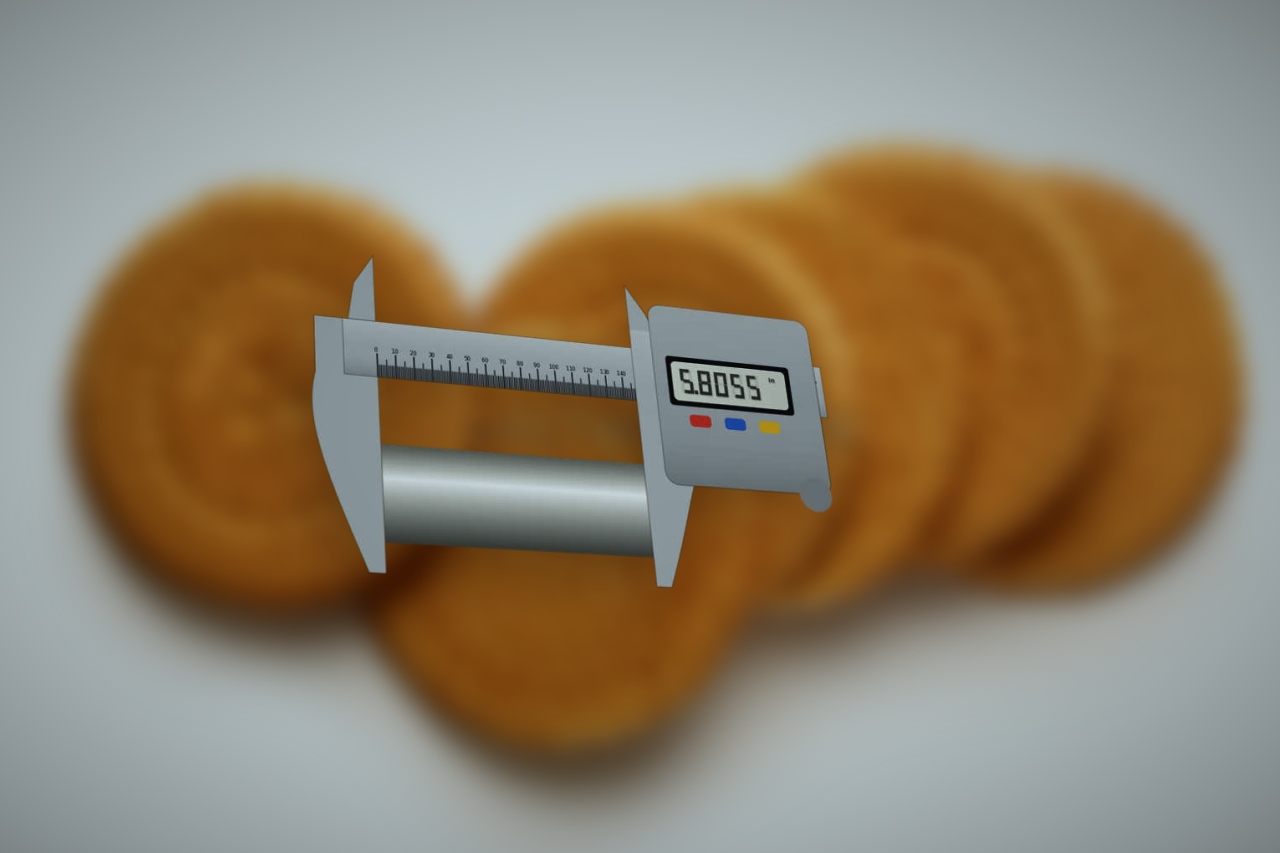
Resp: 5.8055
